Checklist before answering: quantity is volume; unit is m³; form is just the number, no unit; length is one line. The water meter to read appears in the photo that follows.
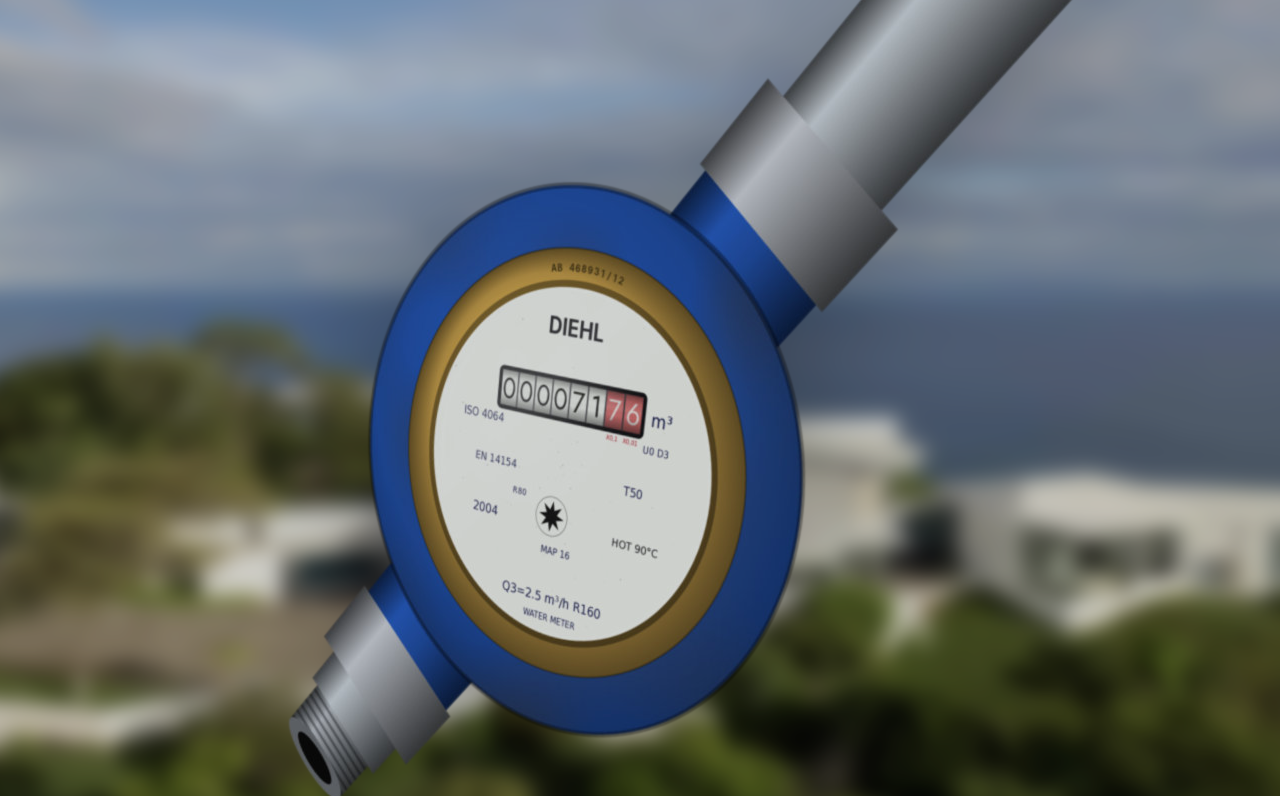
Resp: 71.76
